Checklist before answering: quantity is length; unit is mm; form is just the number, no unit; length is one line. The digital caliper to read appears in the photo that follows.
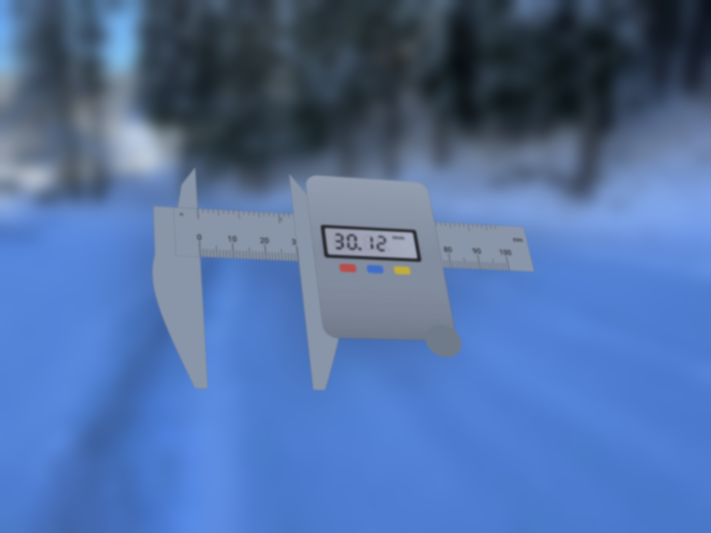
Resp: 30.12
